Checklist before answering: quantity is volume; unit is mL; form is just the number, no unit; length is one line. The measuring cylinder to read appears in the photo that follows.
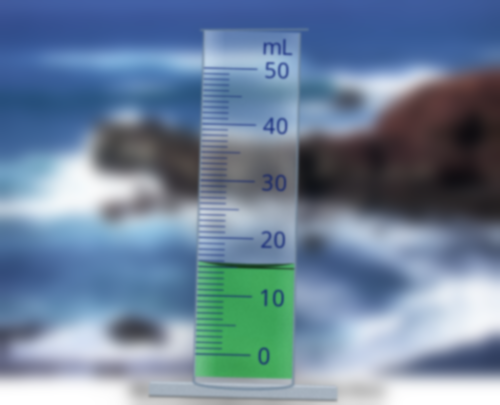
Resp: 15
